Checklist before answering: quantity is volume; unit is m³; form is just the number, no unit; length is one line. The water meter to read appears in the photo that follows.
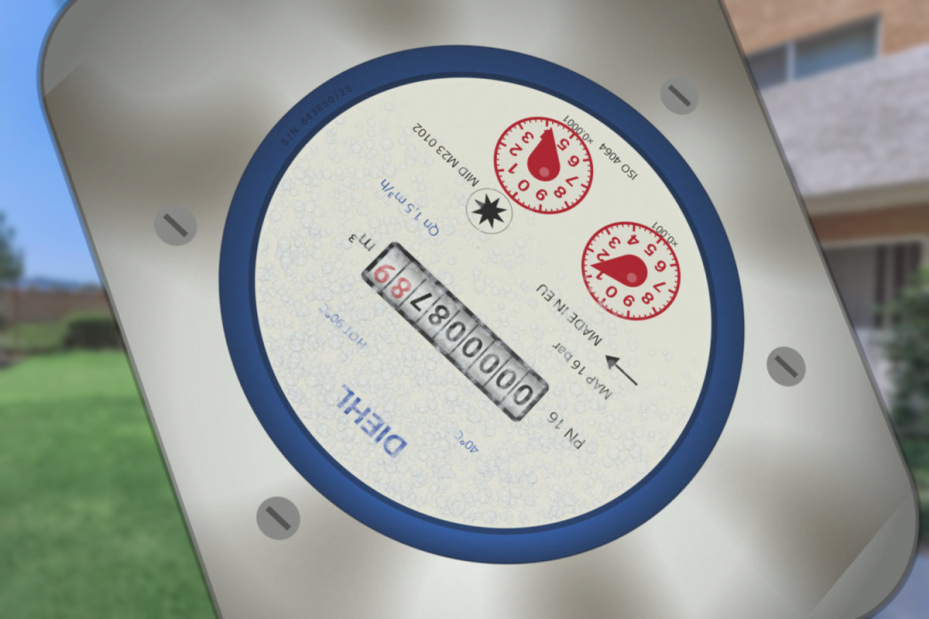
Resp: 87.8914
